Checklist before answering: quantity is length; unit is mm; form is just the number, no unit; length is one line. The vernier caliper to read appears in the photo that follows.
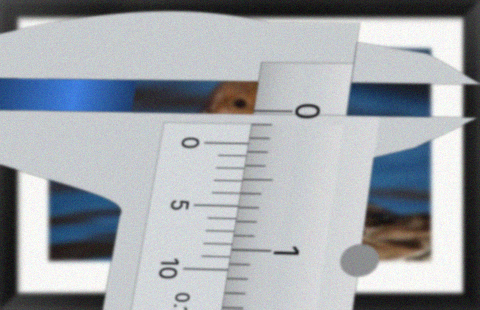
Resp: 2.4
